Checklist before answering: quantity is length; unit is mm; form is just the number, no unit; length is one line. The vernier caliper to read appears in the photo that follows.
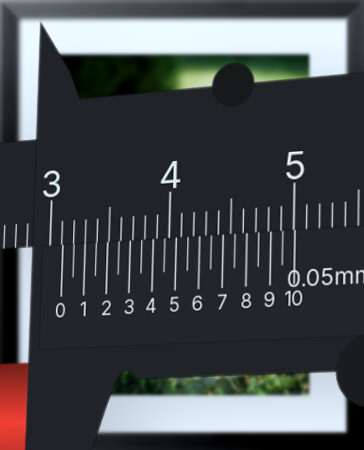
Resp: 31.1
